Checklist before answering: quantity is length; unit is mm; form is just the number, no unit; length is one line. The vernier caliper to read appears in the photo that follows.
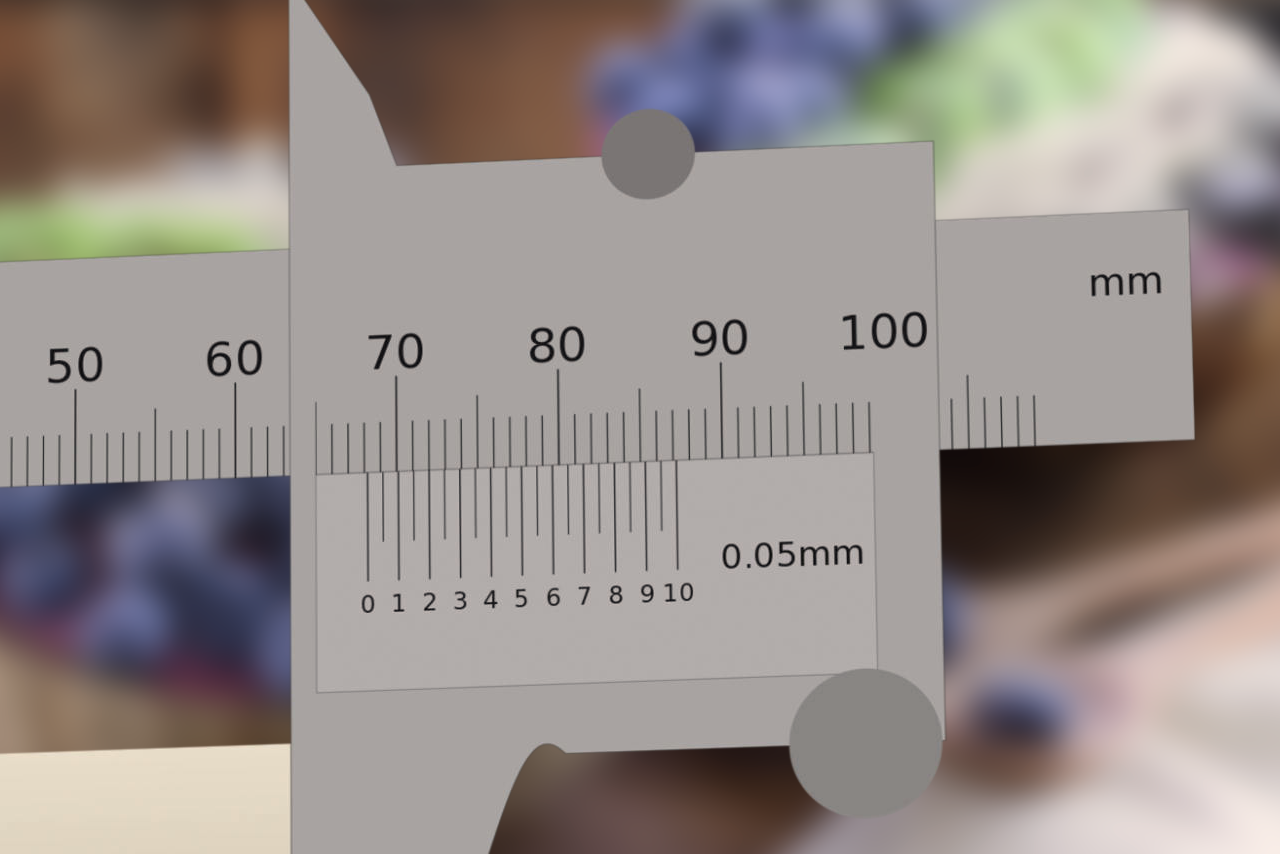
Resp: 68.2
